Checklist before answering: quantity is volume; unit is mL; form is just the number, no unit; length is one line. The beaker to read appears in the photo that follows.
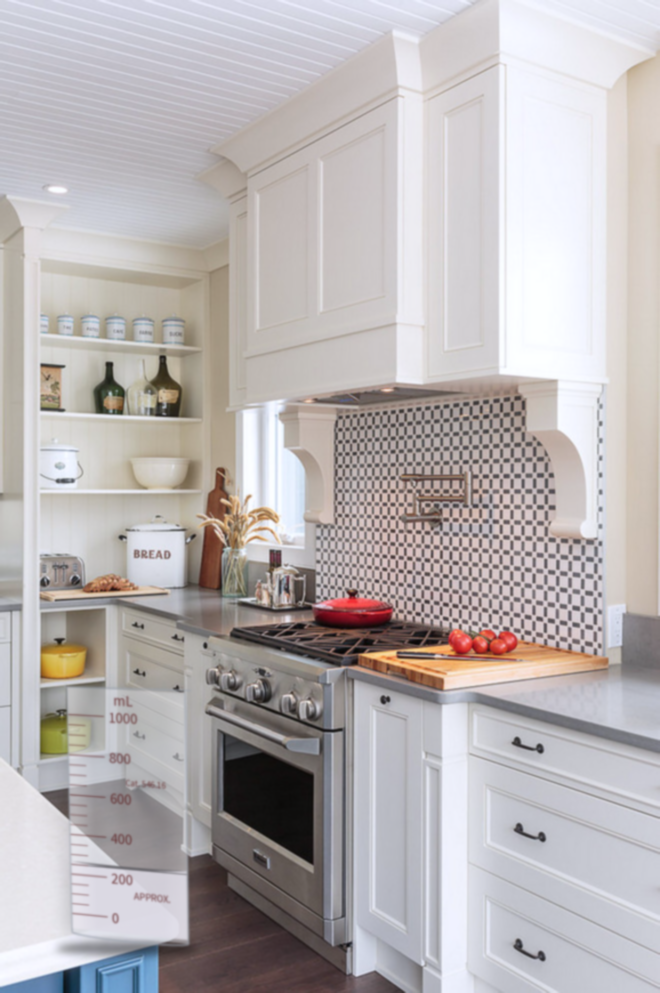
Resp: 250
